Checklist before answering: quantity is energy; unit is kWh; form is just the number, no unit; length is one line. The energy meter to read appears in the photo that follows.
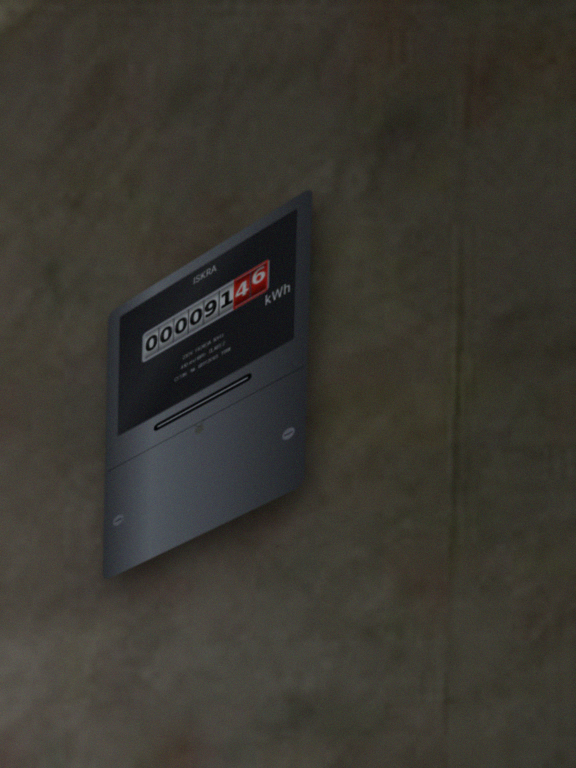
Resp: 91.46
